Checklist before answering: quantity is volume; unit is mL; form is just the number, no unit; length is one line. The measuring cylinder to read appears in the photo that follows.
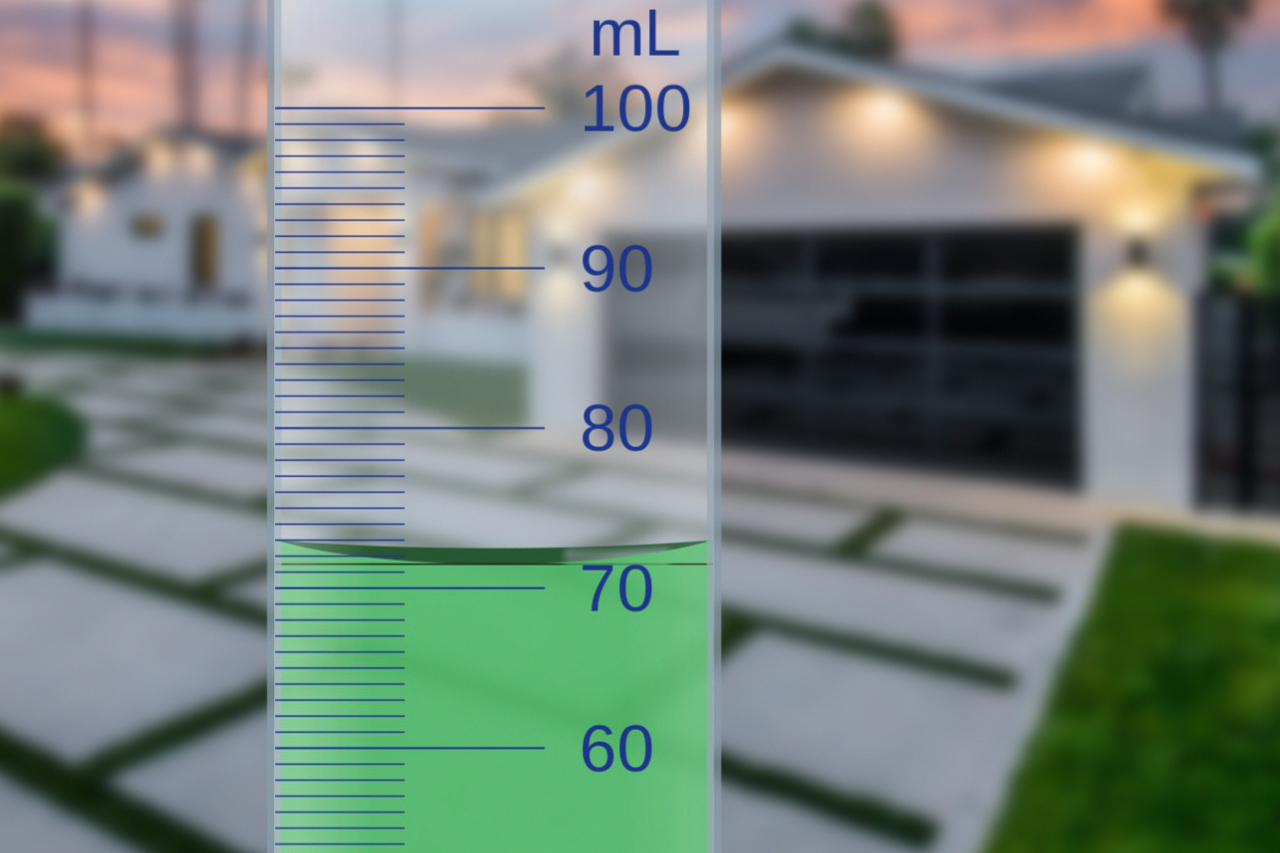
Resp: 71.5
